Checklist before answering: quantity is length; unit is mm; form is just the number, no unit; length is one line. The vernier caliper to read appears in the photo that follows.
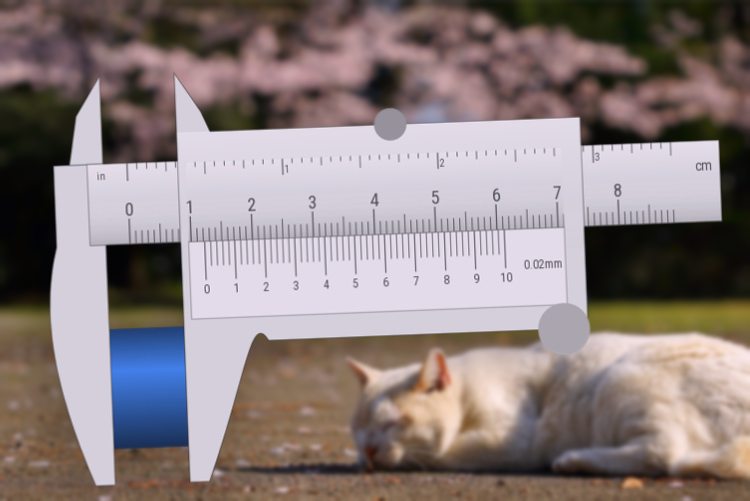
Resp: 12.2
